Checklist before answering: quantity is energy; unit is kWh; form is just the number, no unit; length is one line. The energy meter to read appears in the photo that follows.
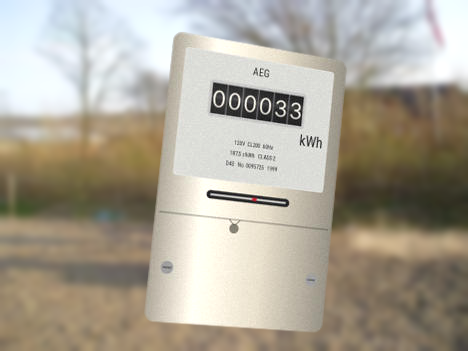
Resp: 33
